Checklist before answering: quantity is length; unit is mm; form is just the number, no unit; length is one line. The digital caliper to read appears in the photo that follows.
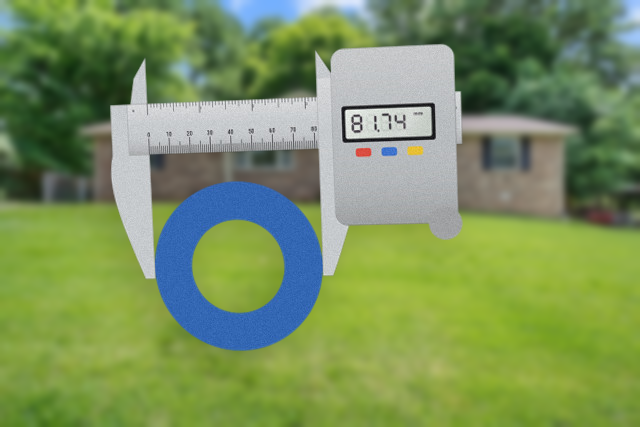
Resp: 81.74
